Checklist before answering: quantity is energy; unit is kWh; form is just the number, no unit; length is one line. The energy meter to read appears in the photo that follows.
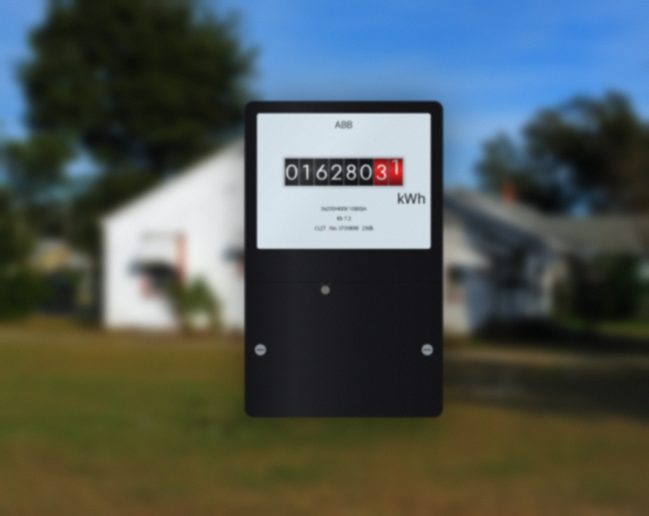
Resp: 16280.31
